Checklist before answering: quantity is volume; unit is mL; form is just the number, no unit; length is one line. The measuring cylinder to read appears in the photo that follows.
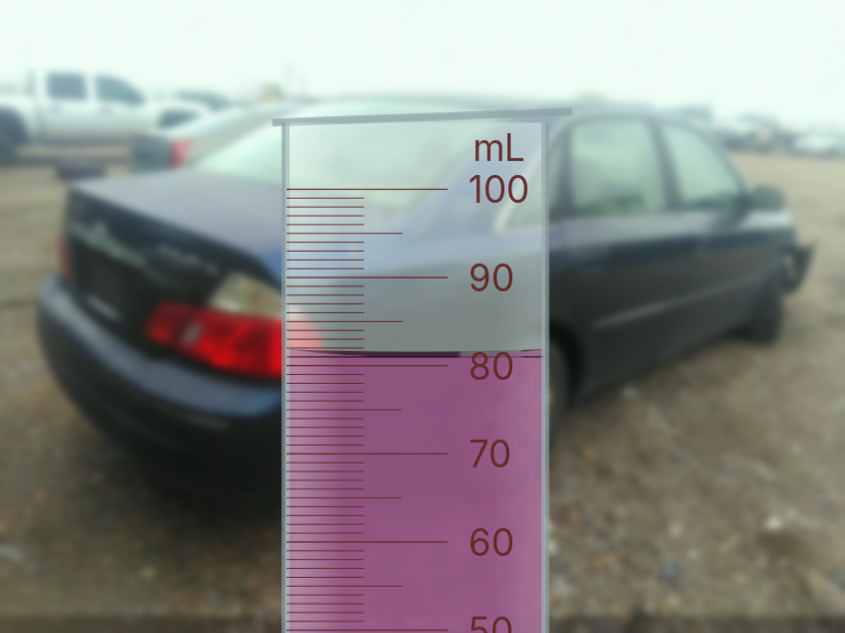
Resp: 81
